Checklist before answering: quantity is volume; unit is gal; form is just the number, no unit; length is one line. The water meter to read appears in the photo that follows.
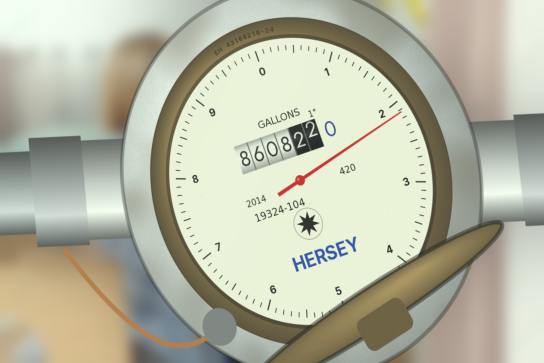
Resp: 8608222.1
